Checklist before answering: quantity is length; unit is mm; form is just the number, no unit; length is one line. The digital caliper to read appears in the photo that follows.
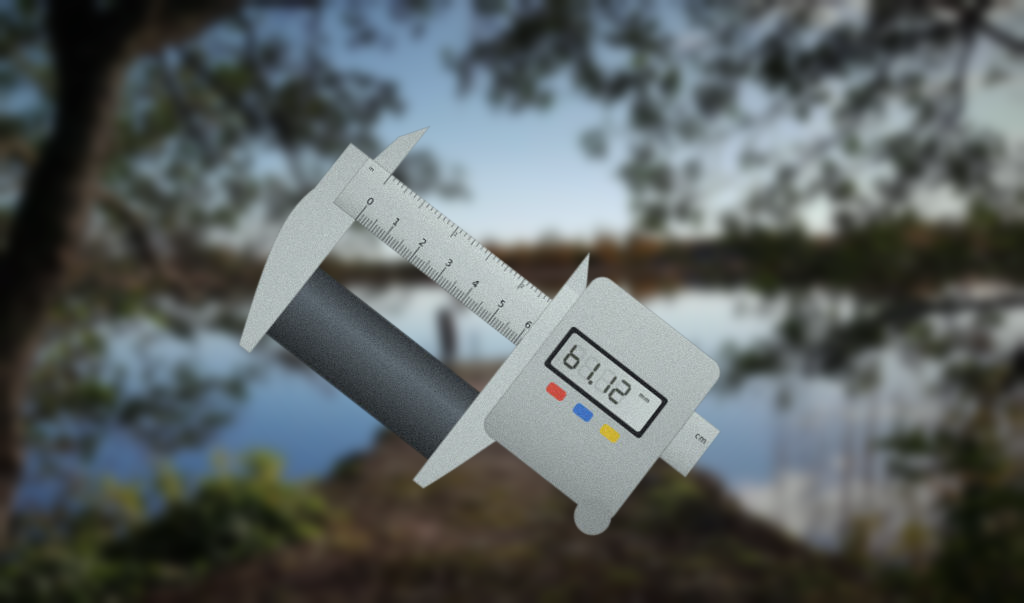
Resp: 61.12
